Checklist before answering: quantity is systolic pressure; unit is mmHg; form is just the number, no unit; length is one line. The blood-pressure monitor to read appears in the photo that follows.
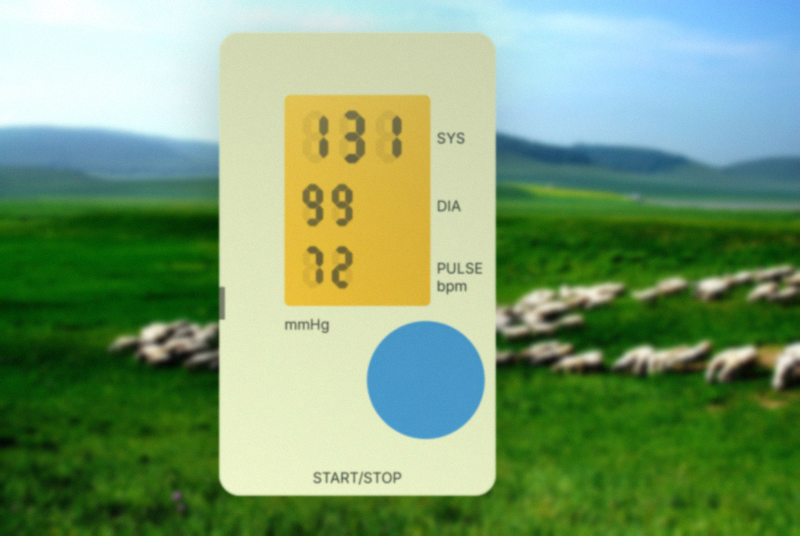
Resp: 131
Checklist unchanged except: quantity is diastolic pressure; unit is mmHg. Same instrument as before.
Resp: 99
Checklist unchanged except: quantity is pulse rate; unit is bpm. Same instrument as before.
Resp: 72
